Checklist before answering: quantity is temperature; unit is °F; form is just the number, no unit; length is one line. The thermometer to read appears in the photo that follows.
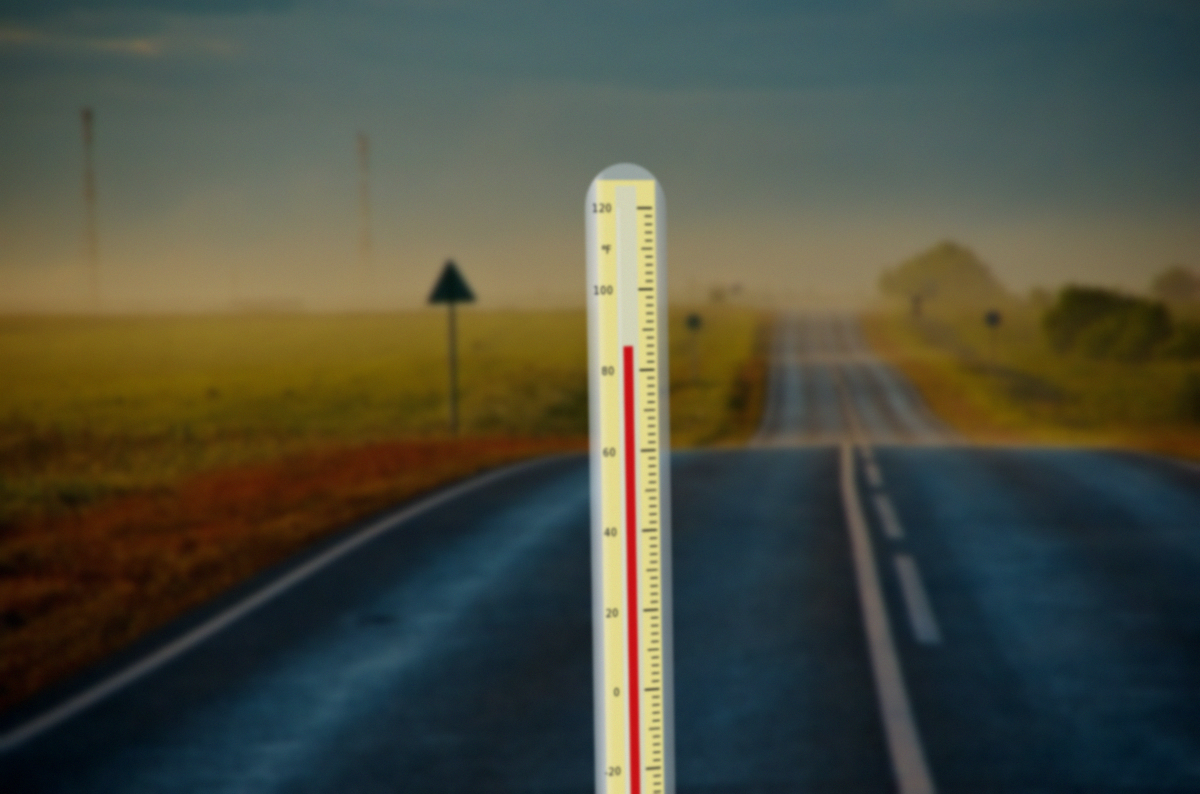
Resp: 86
